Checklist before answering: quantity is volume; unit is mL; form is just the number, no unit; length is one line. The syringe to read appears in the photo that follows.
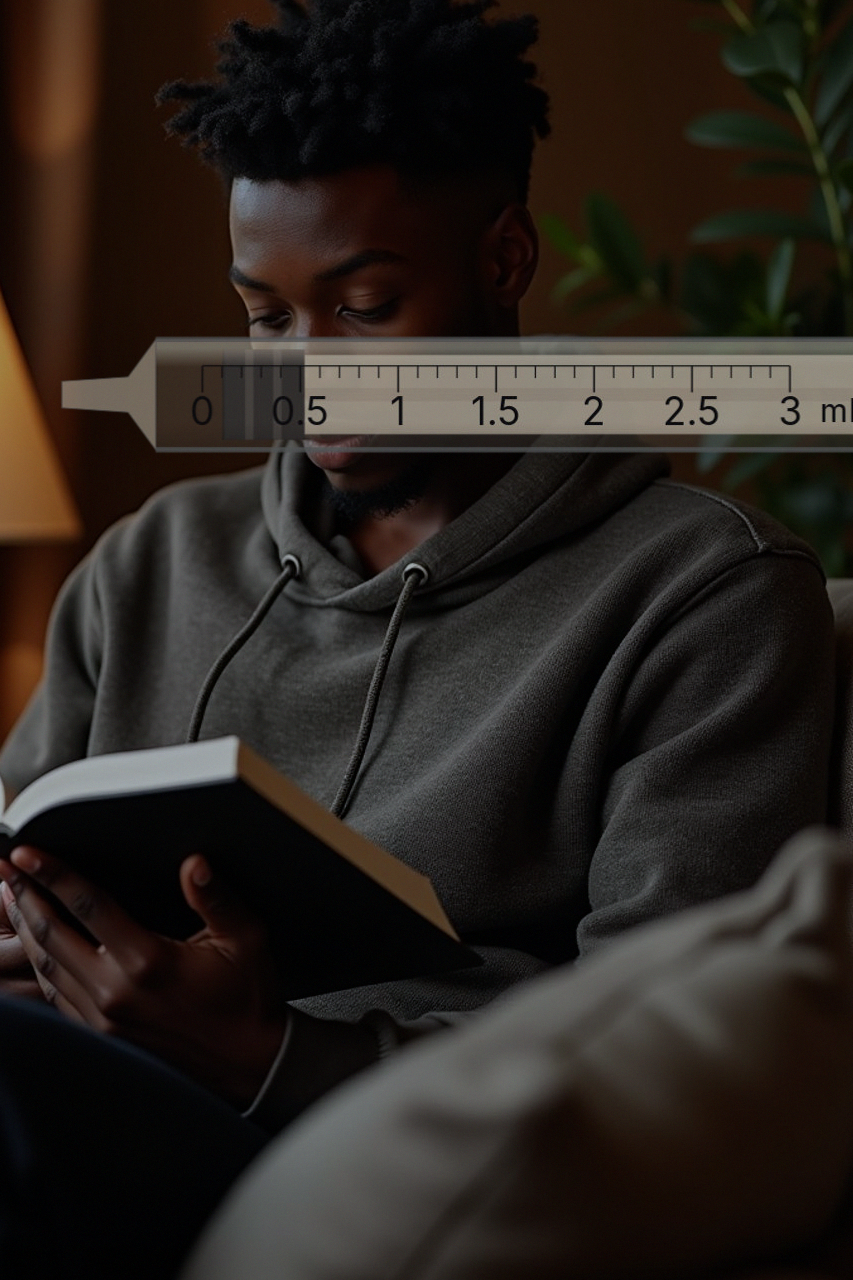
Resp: 0.1
